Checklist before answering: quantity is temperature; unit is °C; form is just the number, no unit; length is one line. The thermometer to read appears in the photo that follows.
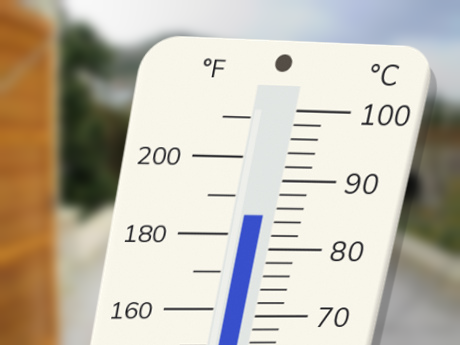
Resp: 85
